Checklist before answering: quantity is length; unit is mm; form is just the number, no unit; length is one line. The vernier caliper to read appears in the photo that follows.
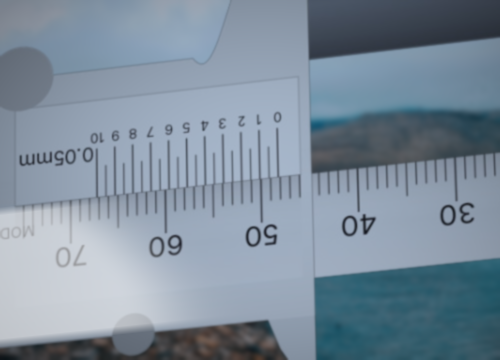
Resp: 48.2
